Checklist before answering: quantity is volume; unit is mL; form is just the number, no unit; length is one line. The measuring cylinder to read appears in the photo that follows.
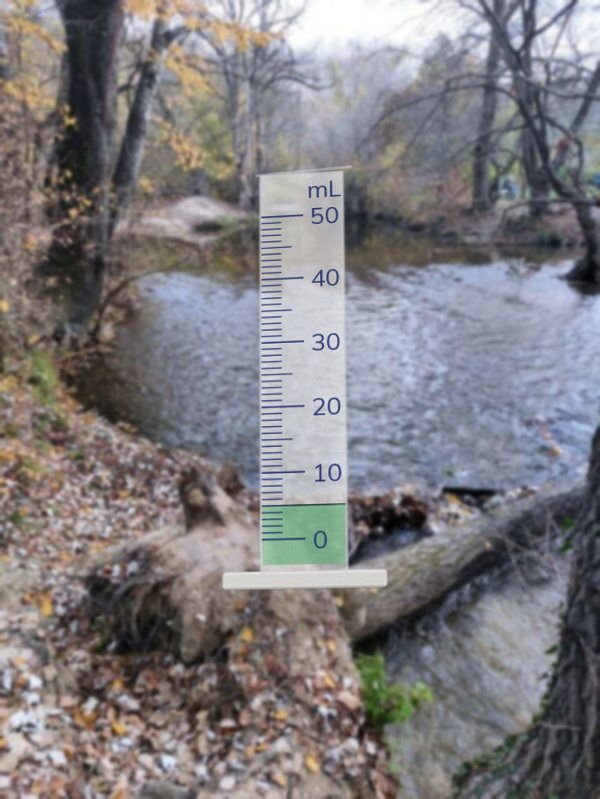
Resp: 5
